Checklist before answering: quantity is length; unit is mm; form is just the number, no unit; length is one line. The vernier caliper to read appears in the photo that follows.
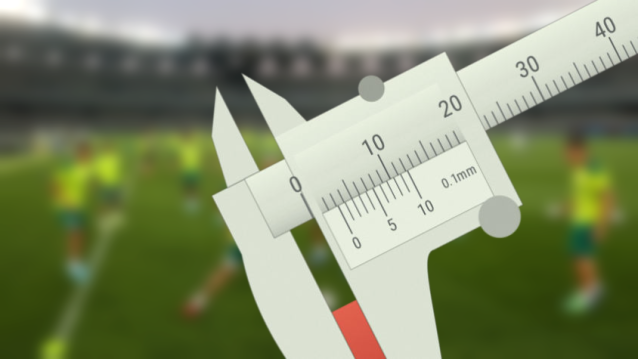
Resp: 3.2
